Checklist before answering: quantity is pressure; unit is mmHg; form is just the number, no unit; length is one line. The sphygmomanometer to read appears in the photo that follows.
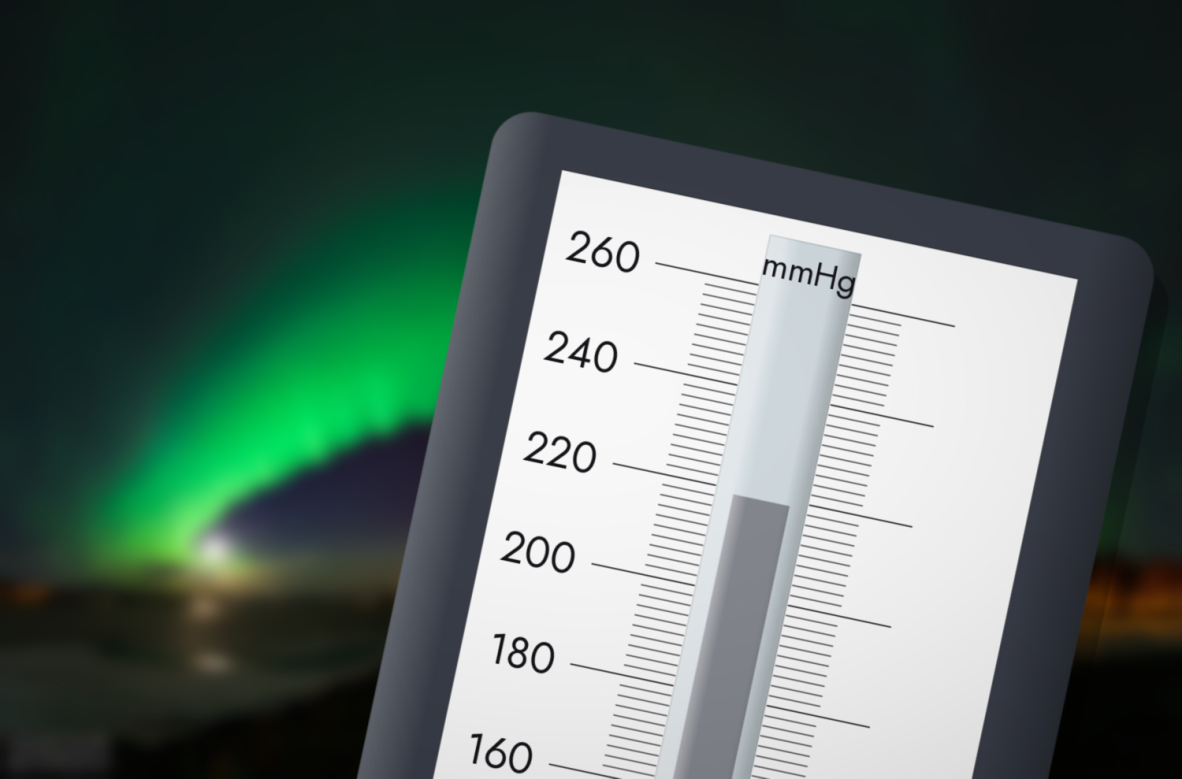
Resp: 219
